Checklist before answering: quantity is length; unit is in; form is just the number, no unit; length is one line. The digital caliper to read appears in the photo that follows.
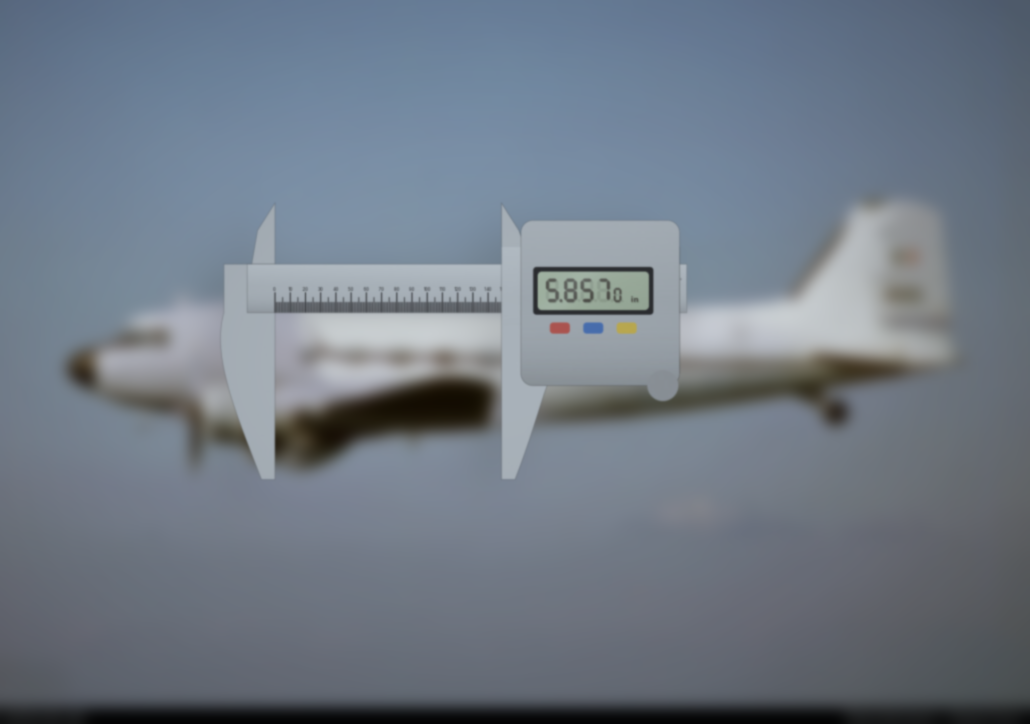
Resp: 5.8570
